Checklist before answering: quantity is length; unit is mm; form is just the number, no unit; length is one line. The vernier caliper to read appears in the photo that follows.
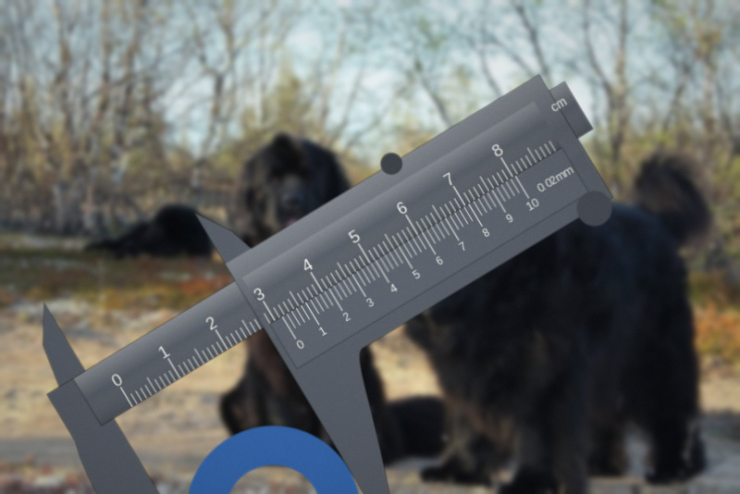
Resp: 31.5
